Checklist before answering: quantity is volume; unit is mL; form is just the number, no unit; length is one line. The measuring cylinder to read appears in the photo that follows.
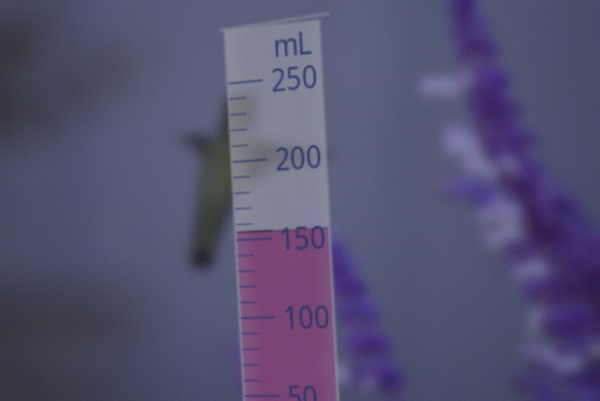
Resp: 155
